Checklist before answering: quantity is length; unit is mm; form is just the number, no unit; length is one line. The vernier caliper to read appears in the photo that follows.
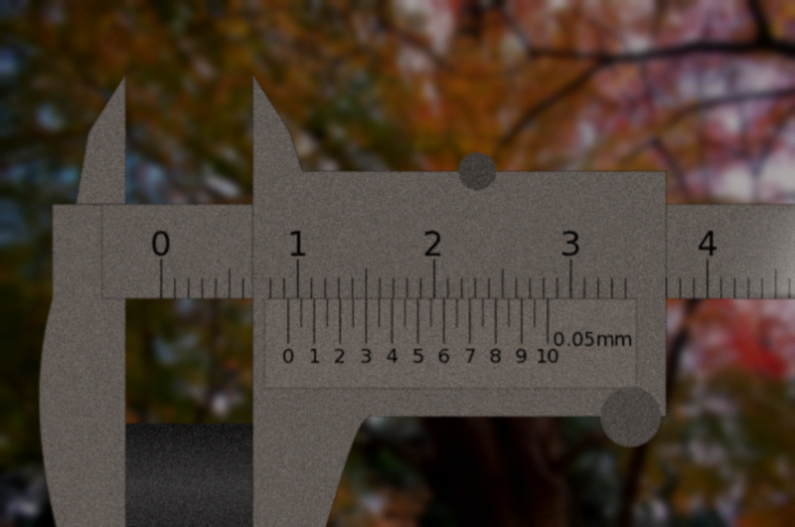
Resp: 9.3
